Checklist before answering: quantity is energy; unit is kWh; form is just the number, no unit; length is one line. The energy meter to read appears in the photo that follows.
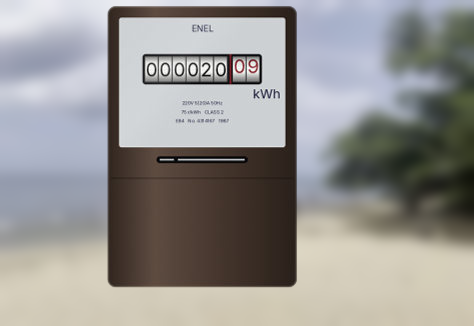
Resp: 20.09
